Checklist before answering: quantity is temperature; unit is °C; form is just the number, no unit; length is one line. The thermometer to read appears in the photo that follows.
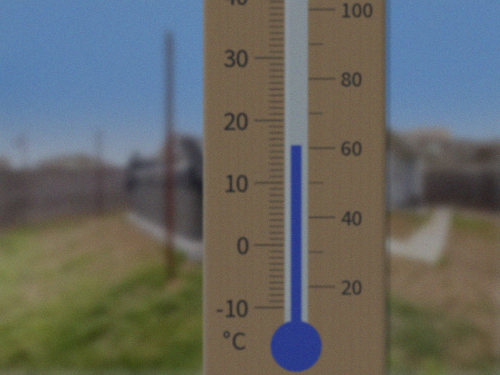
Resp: 16
